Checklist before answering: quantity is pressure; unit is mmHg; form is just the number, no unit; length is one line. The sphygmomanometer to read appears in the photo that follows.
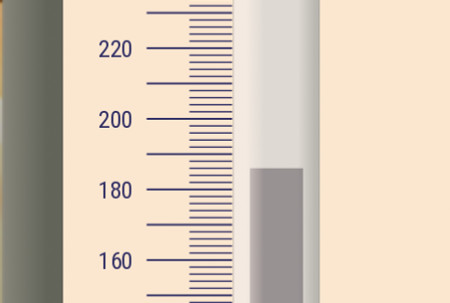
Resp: 186
